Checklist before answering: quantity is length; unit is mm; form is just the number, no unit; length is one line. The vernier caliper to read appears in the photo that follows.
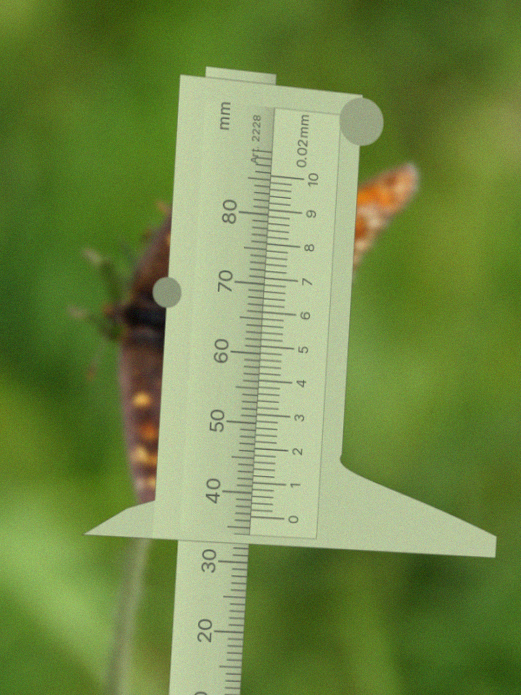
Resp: 36.6
